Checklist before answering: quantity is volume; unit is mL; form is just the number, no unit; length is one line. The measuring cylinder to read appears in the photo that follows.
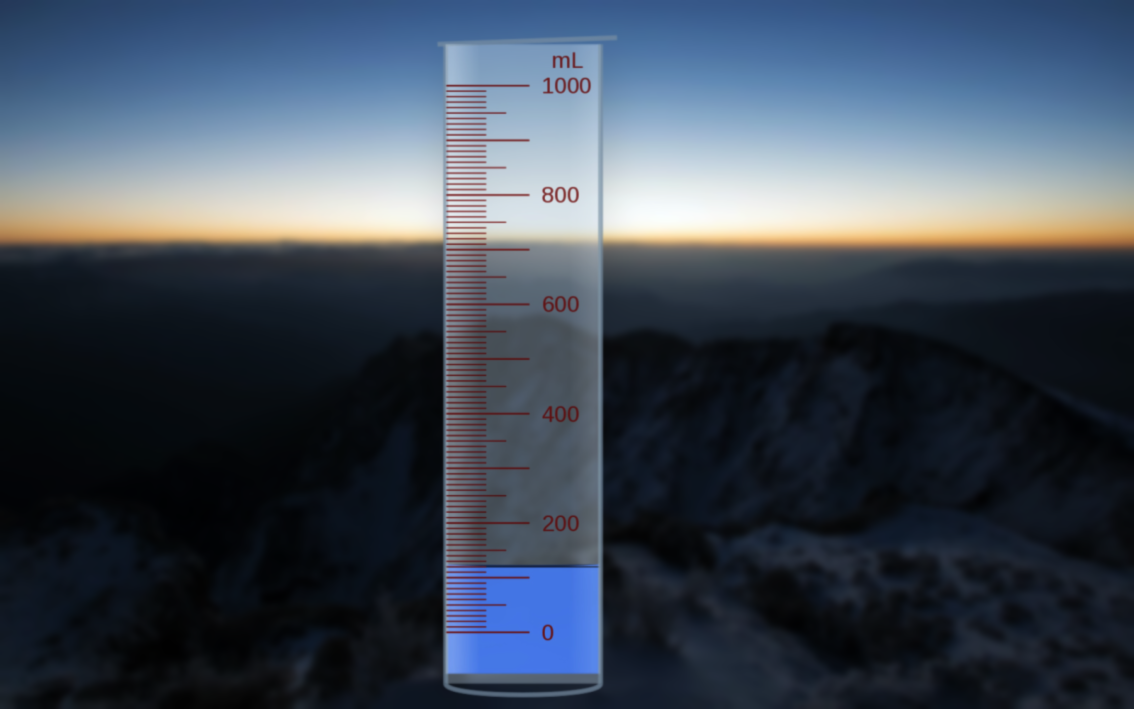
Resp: 120
